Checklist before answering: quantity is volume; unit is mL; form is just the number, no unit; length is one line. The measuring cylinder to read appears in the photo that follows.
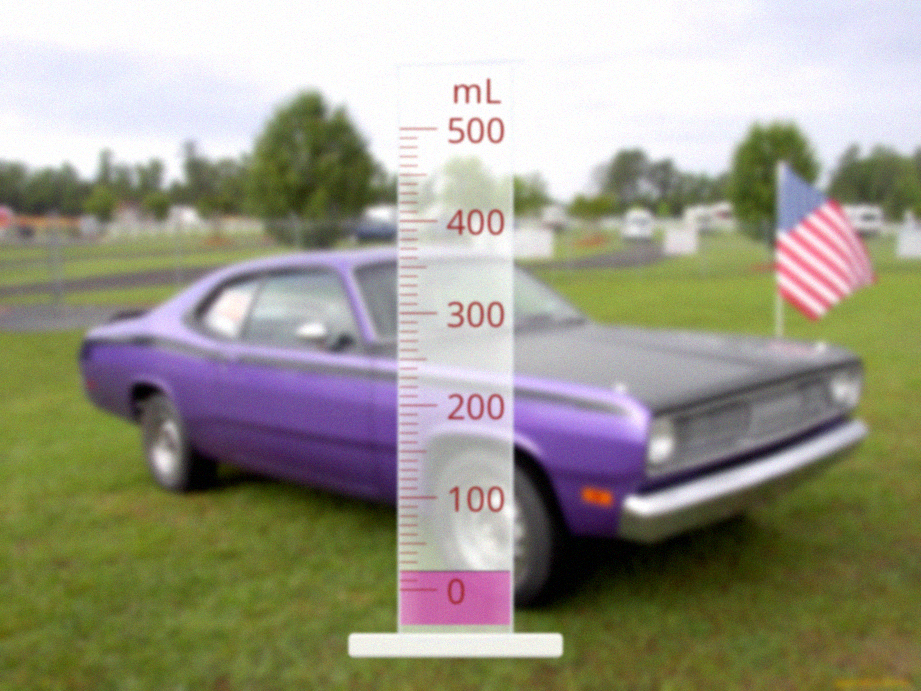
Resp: 20
